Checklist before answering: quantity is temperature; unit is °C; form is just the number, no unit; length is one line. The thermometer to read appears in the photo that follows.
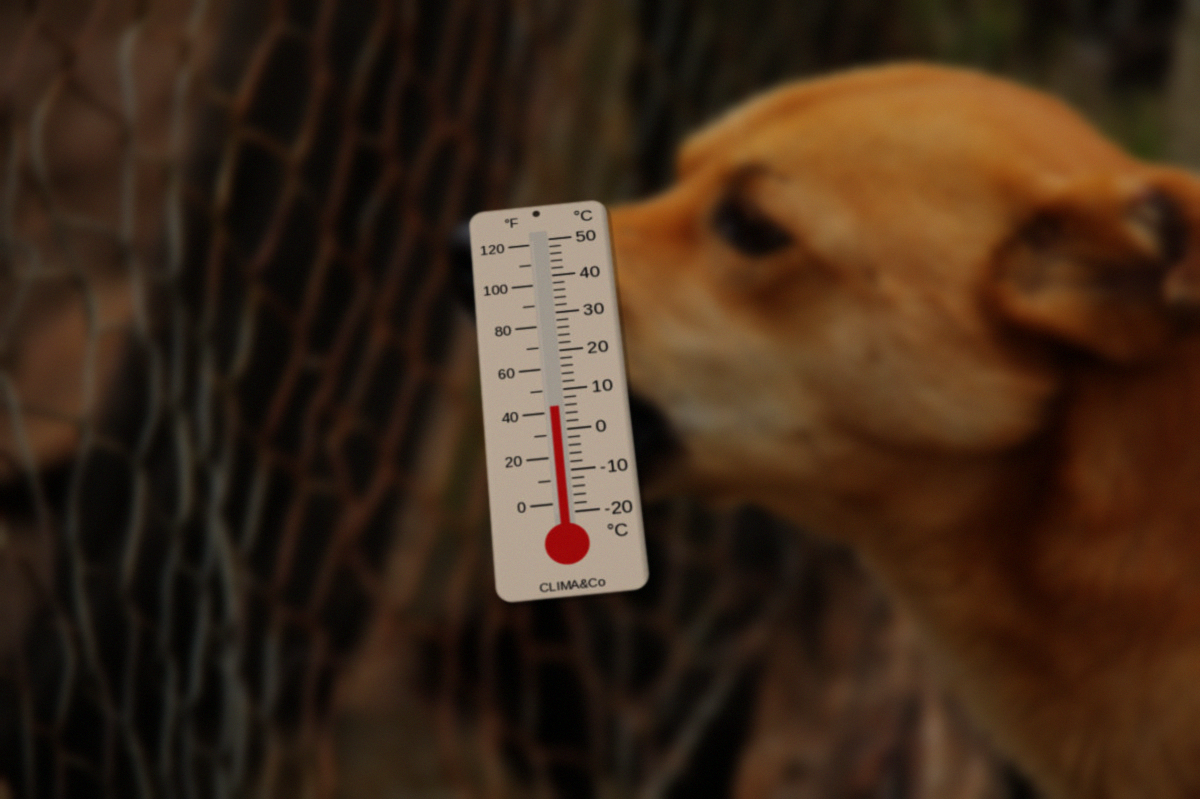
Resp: 6
